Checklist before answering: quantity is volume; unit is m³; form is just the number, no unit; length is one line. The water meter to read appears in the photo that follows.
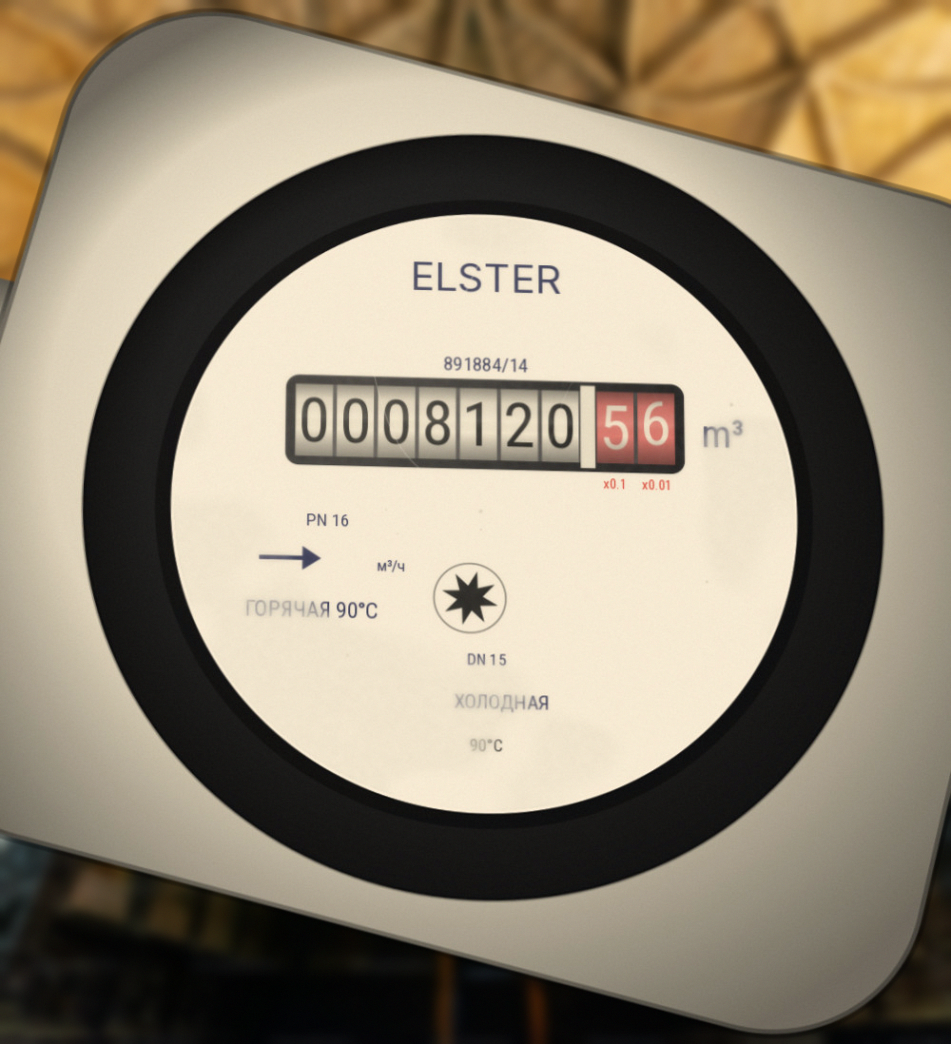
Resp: 8120.56
